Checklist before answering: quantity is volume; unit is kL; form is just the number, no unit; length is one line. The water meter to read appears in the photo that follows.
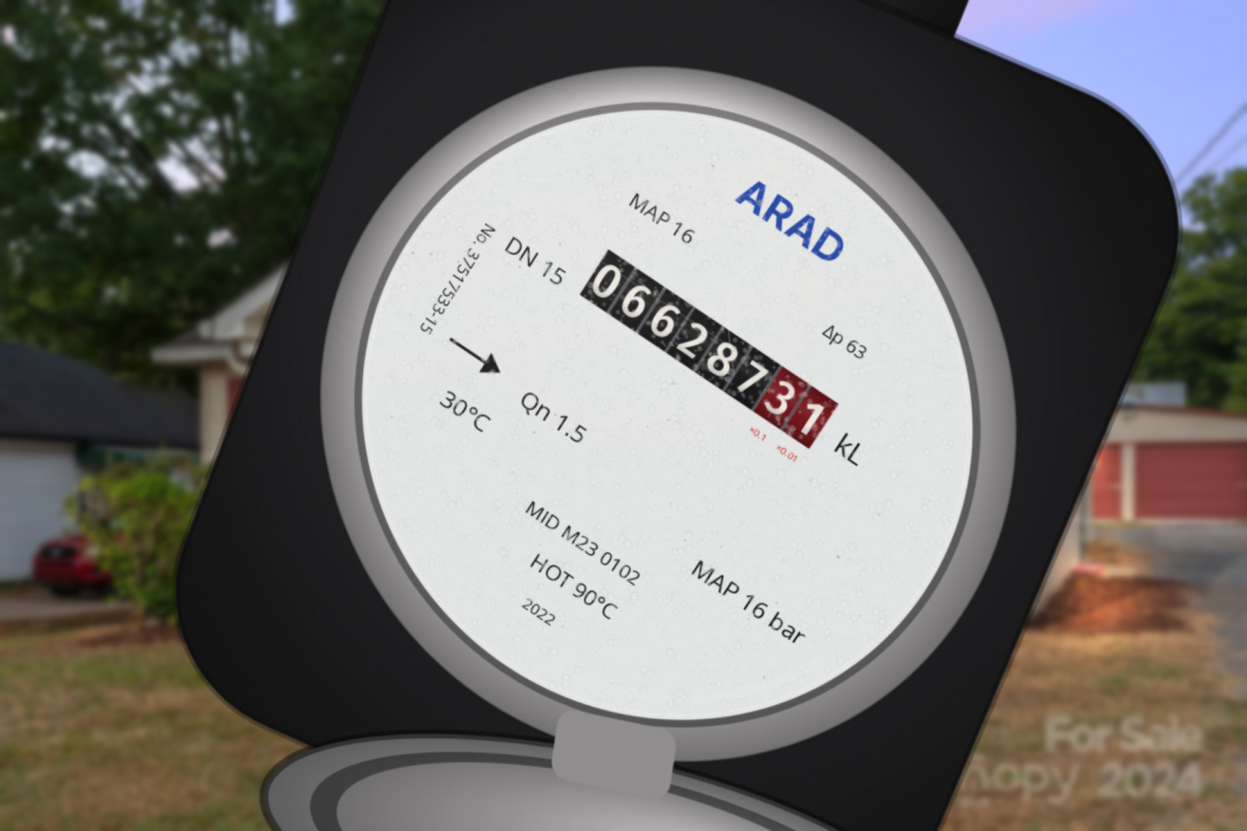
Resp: 66287.31
